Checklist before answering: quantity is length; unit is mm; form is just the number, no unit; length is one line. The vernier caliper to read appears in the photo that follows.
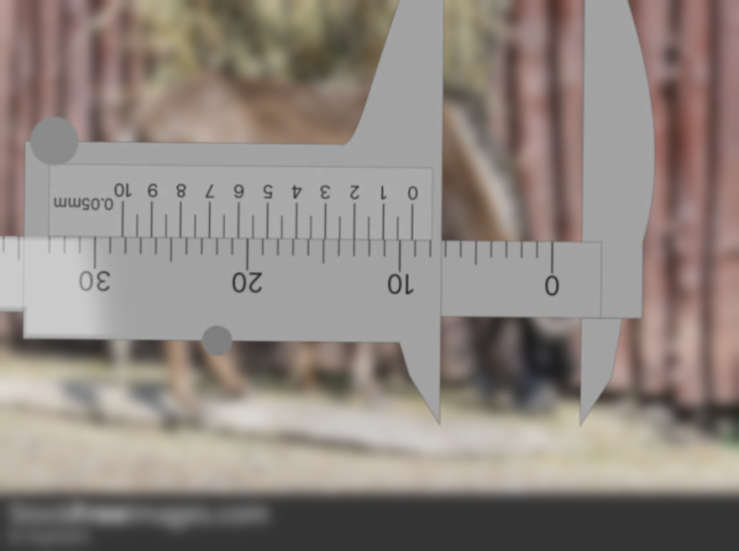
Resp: 9.2
